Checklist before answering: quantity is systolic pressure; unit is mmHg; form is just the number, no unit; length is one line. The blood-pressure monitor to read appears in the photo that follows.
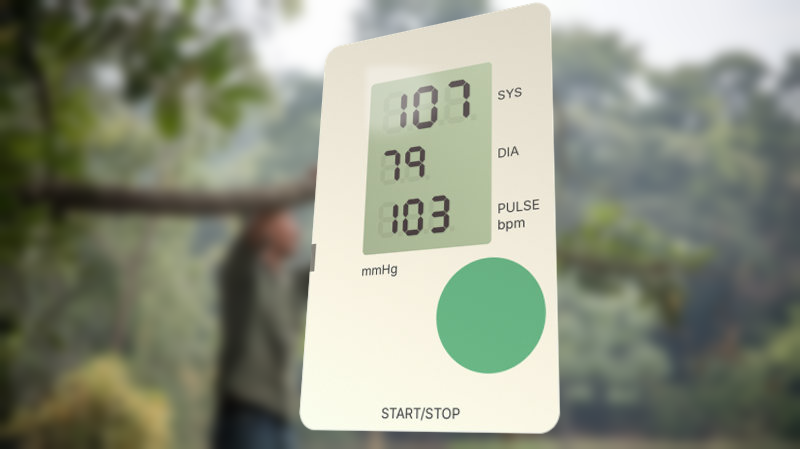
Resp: 107
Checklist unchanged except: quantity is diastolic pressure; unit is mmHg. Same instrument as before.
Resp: 79
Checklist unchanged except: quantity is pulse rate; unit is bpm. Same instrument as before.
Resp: 103
